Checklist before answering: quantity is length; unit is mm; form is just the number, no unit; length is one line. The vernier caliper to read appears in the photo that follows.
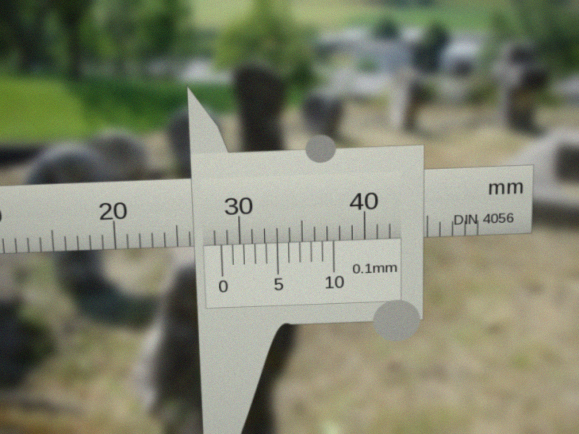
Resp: 28.5
